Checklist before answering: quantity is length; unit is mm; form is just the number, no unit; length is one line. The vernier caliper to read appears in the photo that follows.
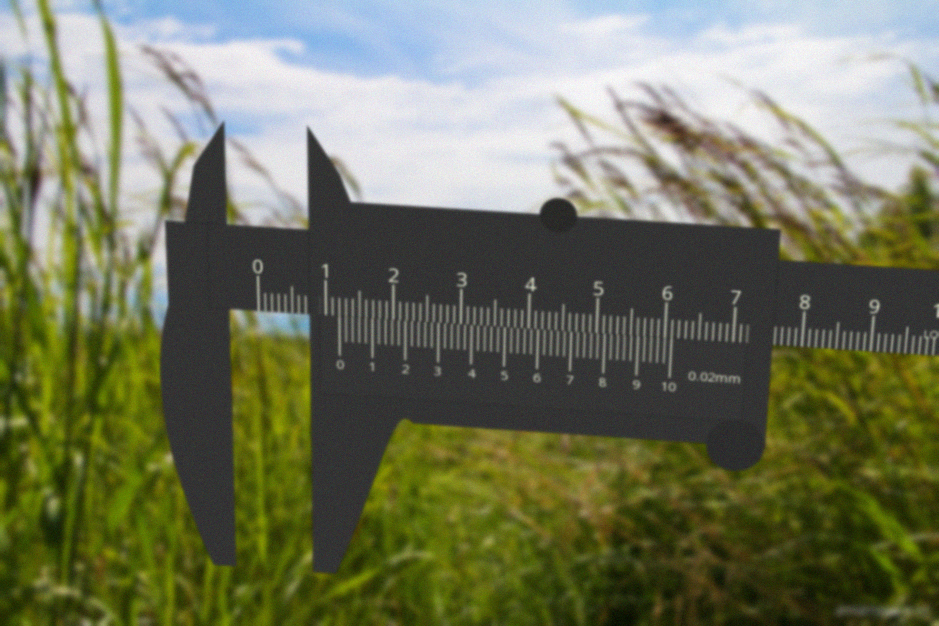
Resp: 12.0
